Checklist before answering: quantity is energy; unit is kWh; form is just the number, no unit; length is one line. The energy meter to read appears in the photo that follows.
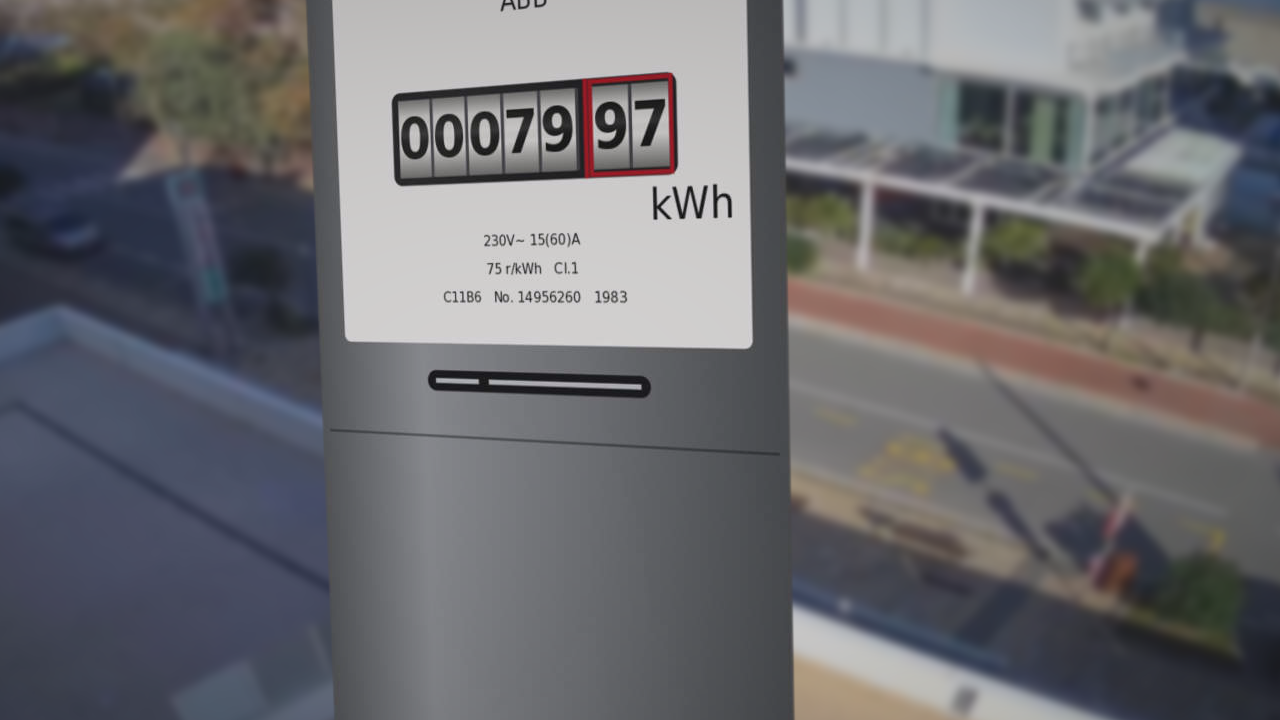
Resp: 79.97
